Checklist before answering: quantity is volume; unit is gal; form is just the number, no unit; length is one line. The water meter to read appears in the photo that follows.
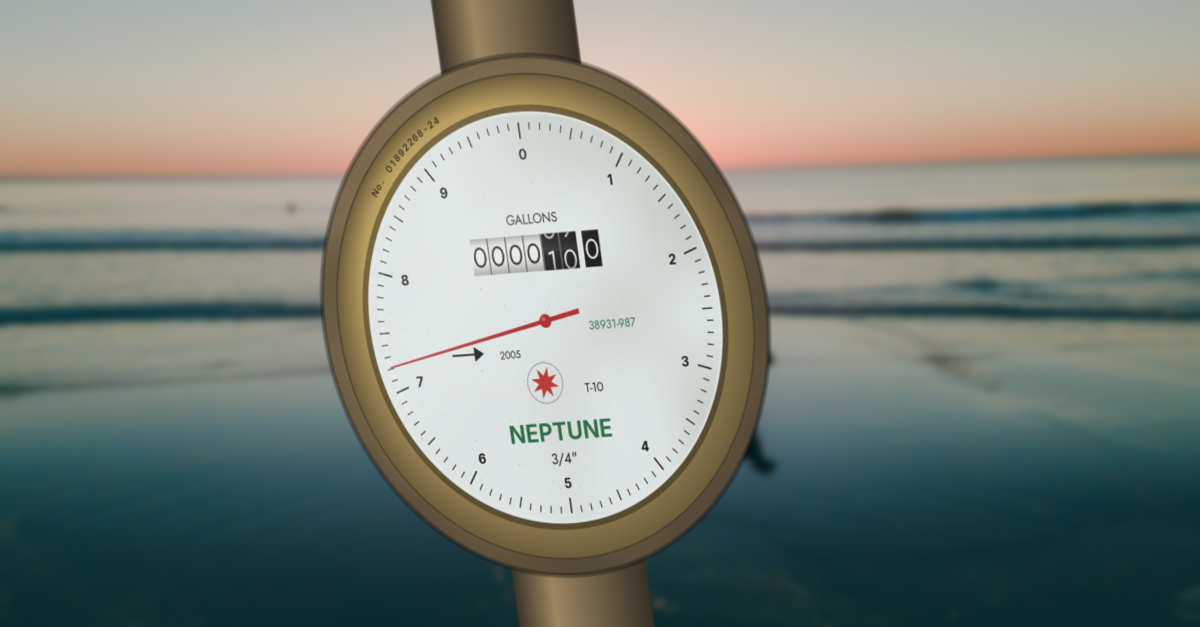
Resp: 97.2
